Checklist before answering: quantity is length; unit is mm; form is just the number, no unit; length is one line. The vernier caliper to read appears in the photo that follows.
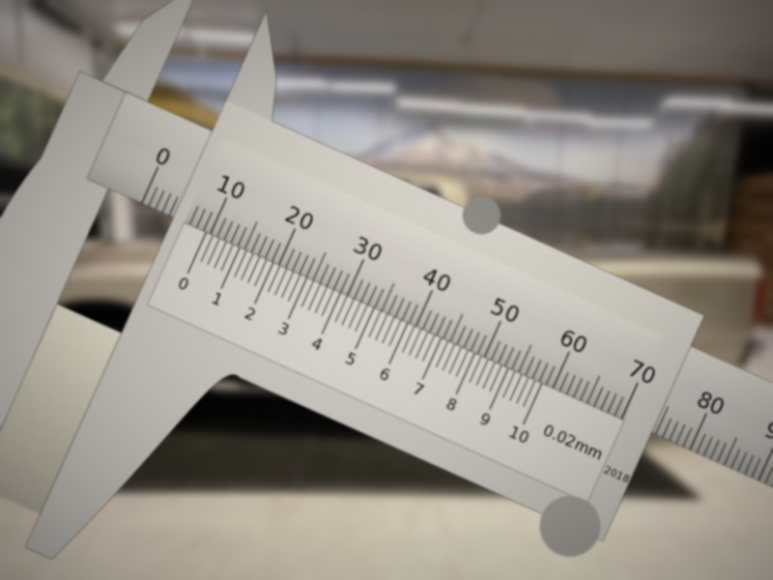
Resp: 9.4
